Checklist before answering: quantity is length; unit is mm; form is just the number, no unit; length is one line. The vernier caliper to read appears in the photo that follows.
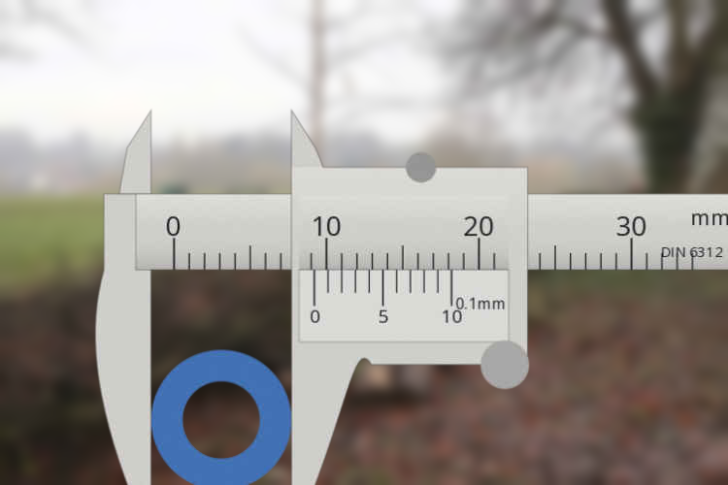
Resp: 9.2
